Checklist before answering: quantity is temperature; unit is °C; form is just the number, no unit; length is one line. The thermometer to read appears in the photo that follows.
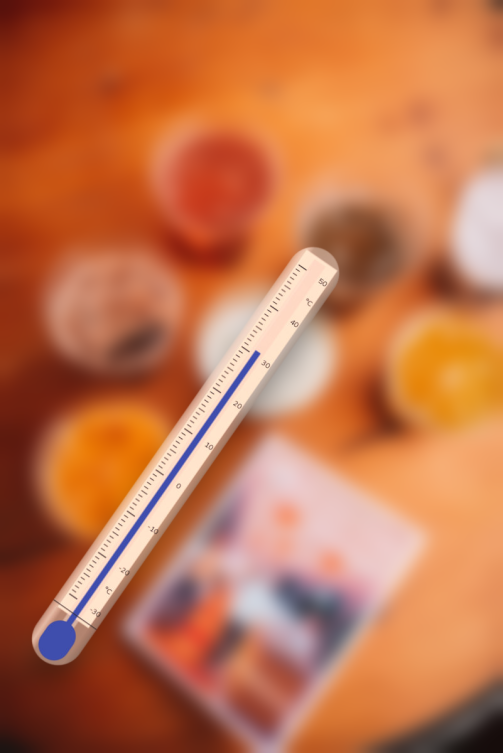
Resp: 31
